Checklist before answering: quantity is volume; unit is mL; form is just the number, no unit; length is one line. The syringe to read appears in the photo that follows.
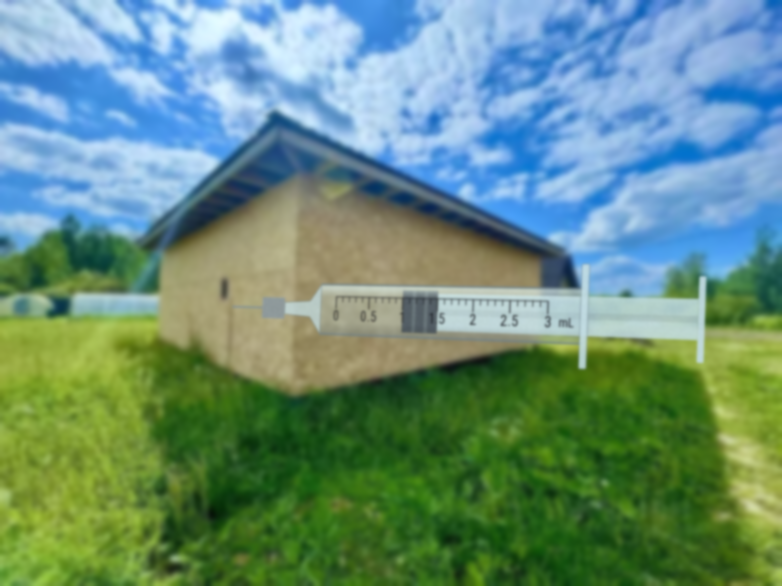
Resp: 1
